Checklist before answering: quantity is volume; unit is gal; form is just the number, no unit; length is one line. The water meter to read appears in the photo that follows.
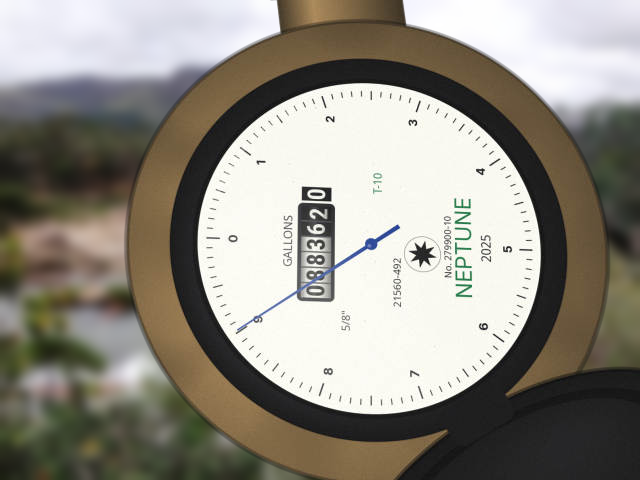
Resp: 883619.0
